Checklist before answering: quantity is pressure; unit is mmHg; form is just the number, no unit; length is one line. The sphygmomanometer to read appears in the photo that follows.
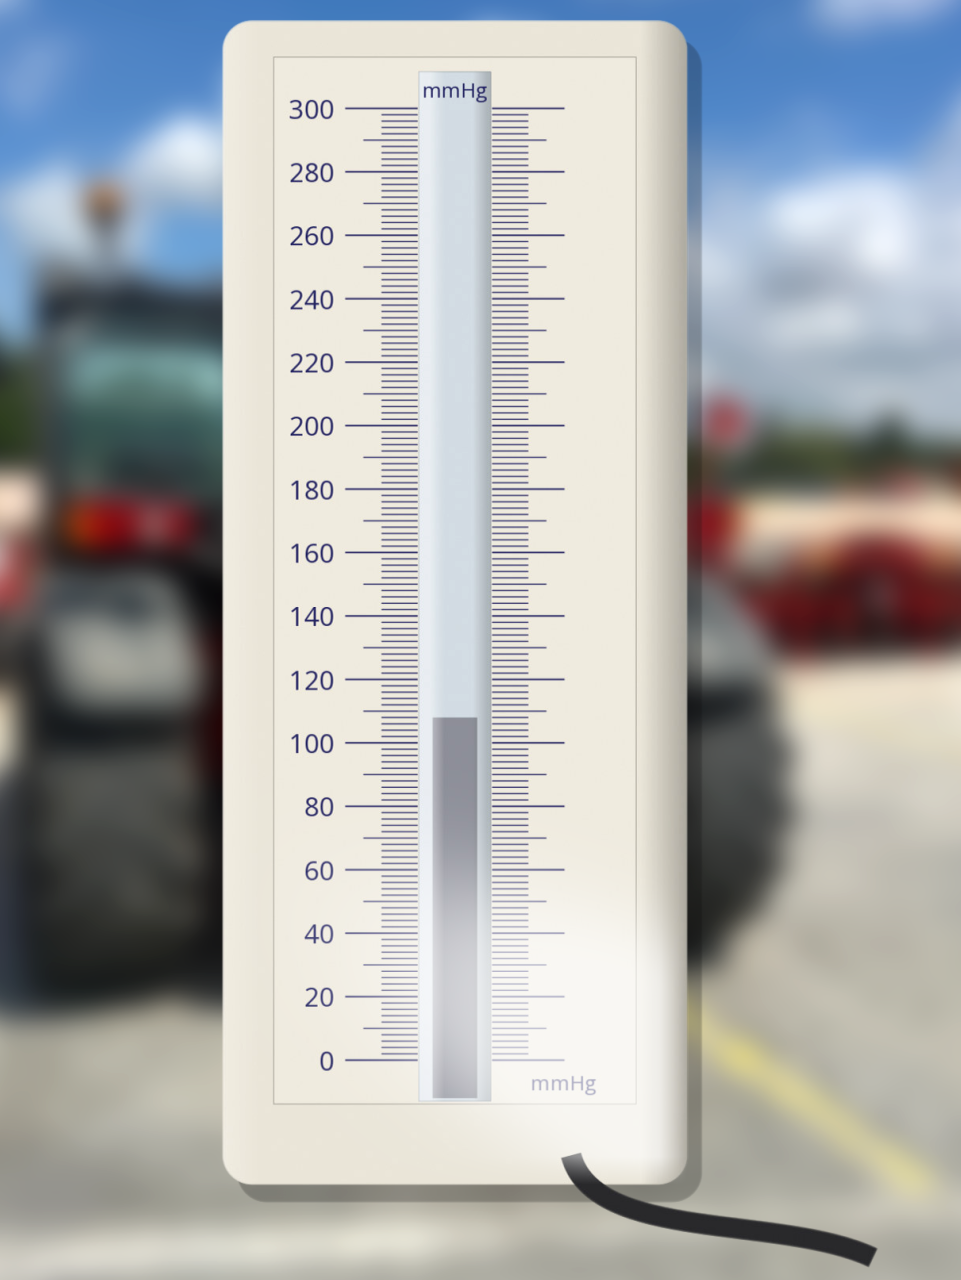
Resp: 108
